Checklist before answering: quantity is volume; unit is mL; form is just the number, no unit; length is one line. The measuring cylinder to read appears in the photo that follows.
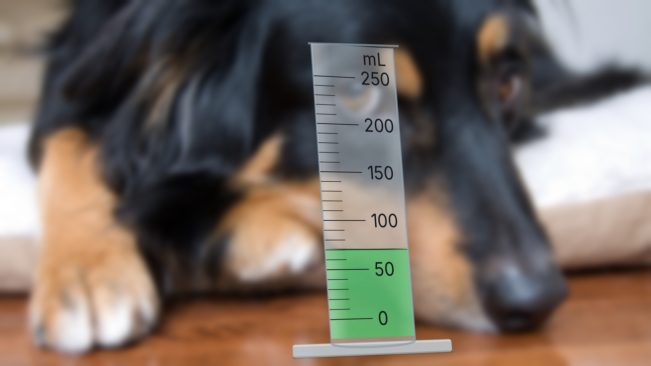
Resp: 70
